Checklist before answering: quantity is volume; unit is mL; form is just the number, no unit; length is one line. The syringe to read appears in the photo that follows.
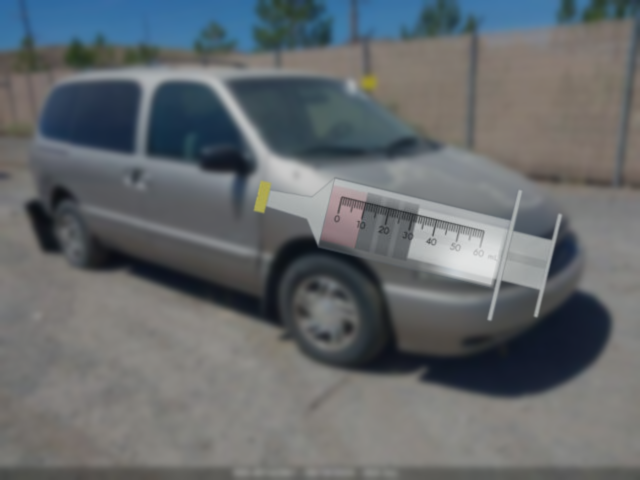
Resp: 10
